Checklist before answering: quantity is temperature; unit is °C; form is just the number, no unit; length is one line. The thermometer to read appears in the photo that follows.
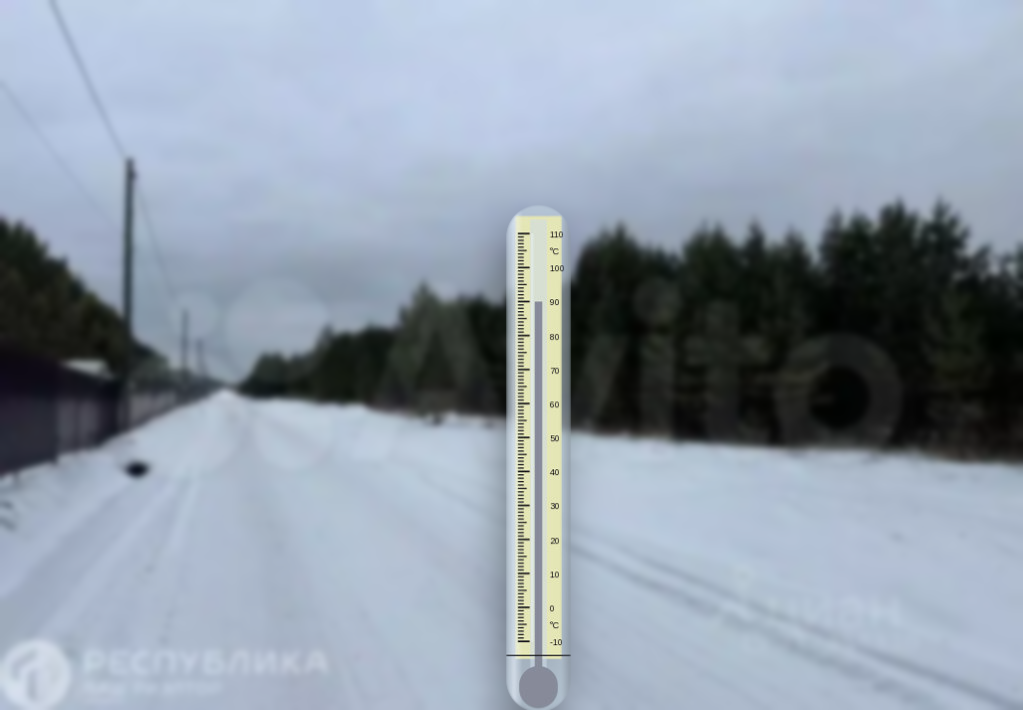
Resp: 90
